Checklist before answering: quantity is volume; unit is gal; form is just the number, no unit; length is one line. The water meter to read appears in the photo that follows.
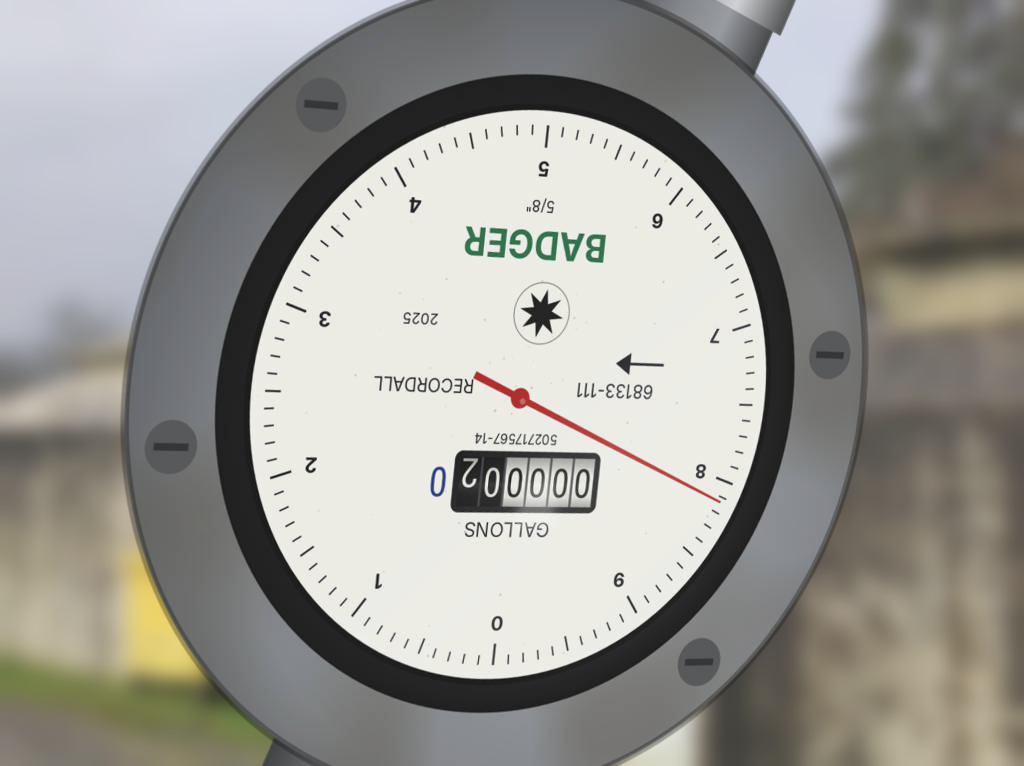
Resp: 18.1
